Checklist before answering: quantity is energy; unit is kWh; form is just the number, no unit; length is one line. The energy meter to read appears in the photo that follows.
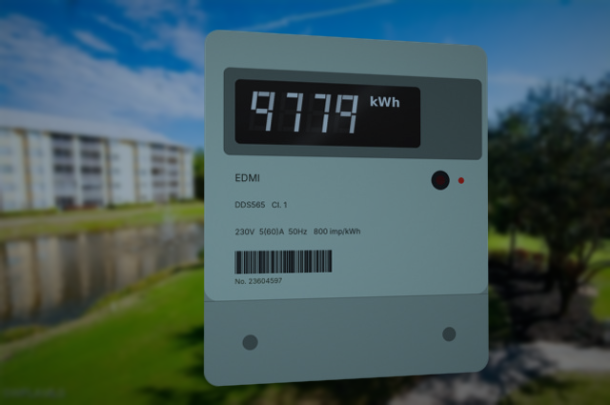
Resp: 9779
